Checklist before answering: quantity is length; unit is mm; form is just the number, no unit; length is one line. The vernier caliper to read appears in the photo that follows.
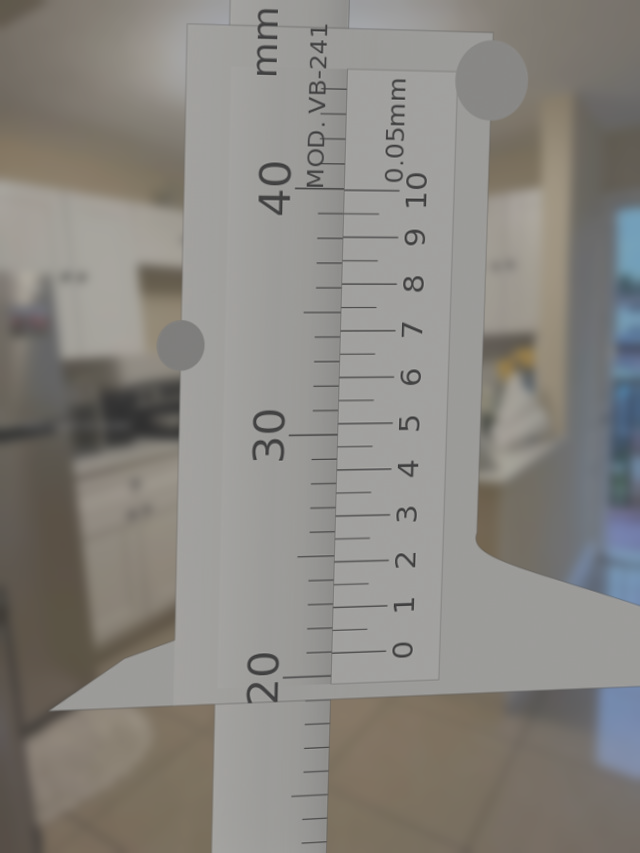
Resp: 20.95
